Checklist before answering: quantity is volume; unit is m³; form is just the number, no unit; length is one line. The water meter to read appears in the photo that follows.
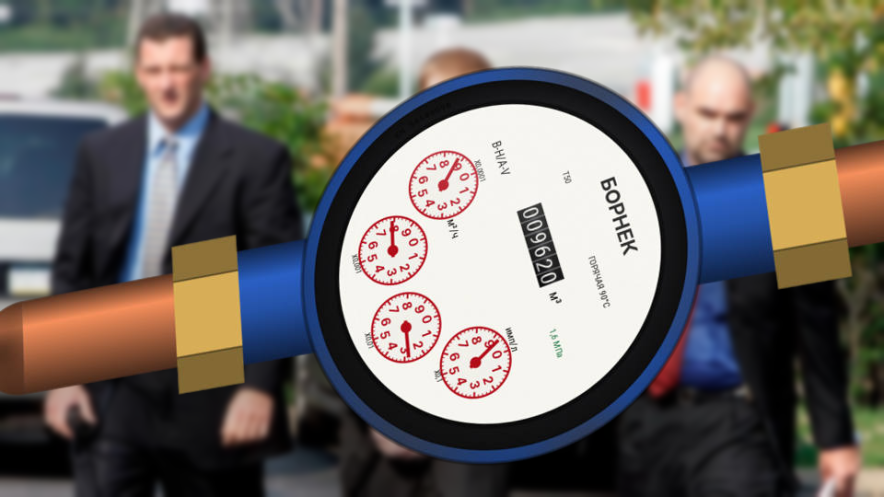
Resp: 9619.9278
